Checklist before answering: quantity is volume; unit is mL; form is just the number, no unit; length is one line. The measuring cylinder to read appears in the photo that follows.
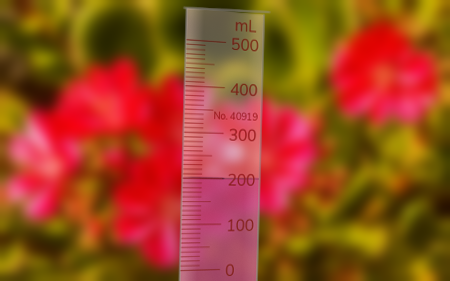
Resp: 200
